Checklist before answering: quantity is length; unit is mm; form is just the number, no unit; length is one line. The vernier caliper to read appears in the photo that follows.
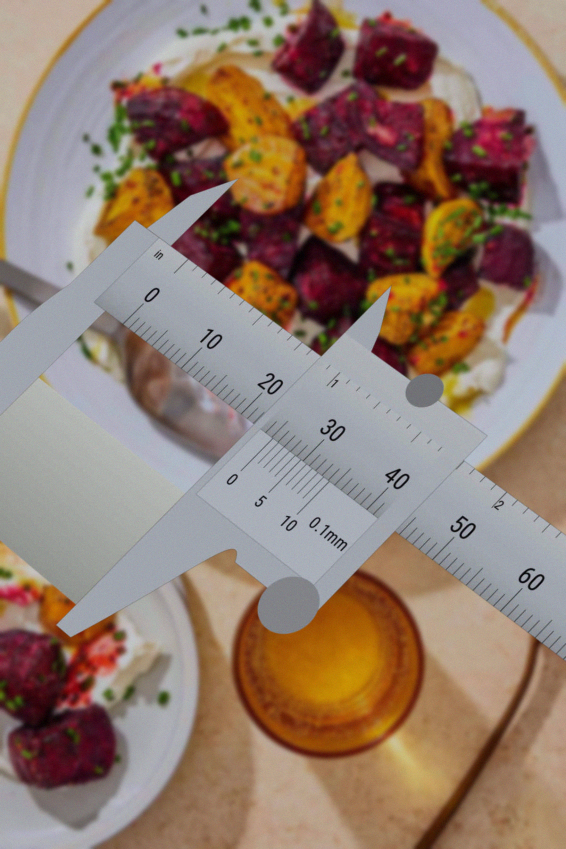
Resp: 25.2
